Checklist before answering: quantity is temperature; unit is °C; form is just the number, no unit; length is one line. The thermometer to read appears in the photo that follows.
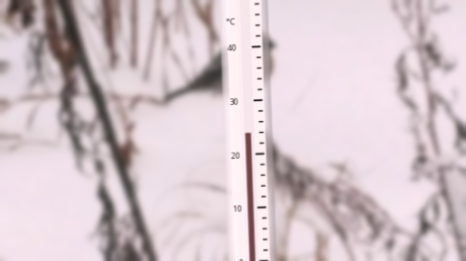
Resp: 24
